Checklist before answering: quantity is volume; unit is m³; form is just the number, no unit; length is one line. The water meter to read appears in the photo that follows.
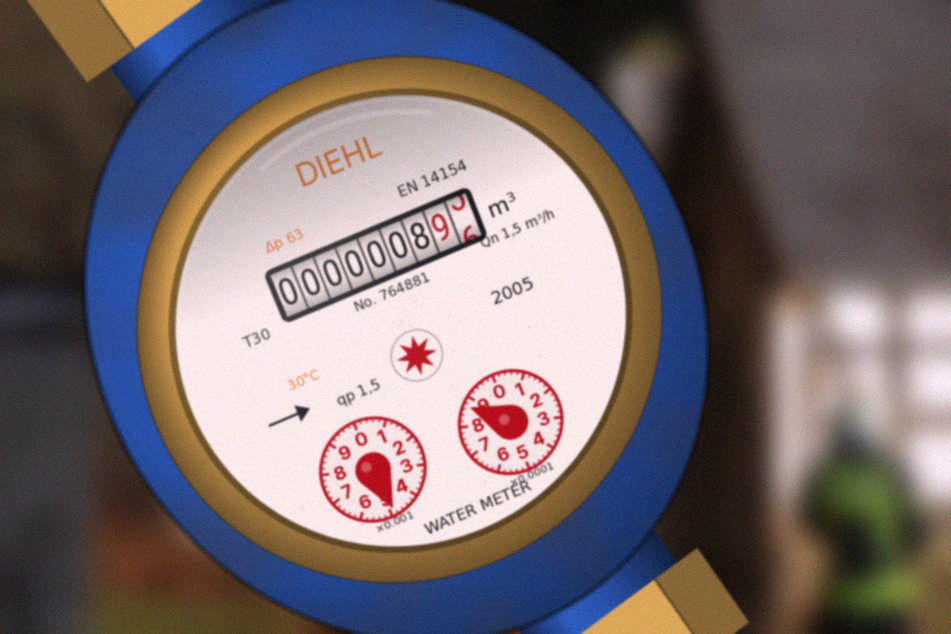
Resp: 8.9548
